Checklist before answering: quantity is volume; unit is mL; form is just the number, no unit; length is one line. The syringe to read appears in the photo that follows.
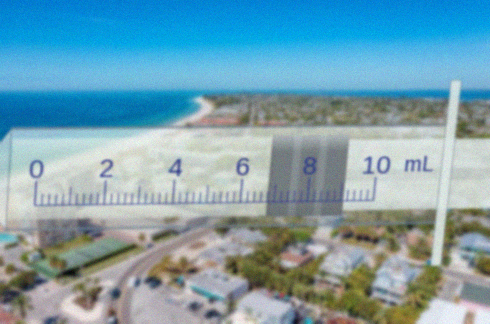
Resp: 6.8
